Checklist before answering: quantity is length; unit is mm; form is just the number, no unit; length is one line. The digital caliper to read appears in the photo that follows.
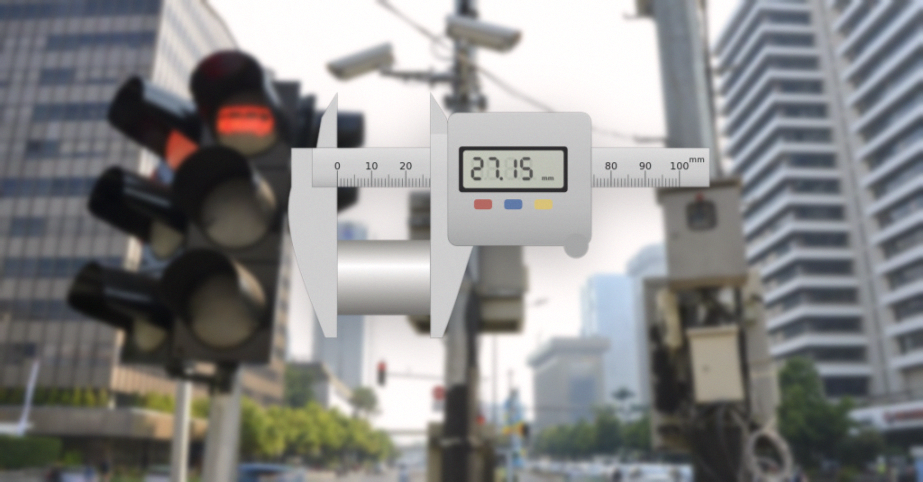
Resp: 27.15
